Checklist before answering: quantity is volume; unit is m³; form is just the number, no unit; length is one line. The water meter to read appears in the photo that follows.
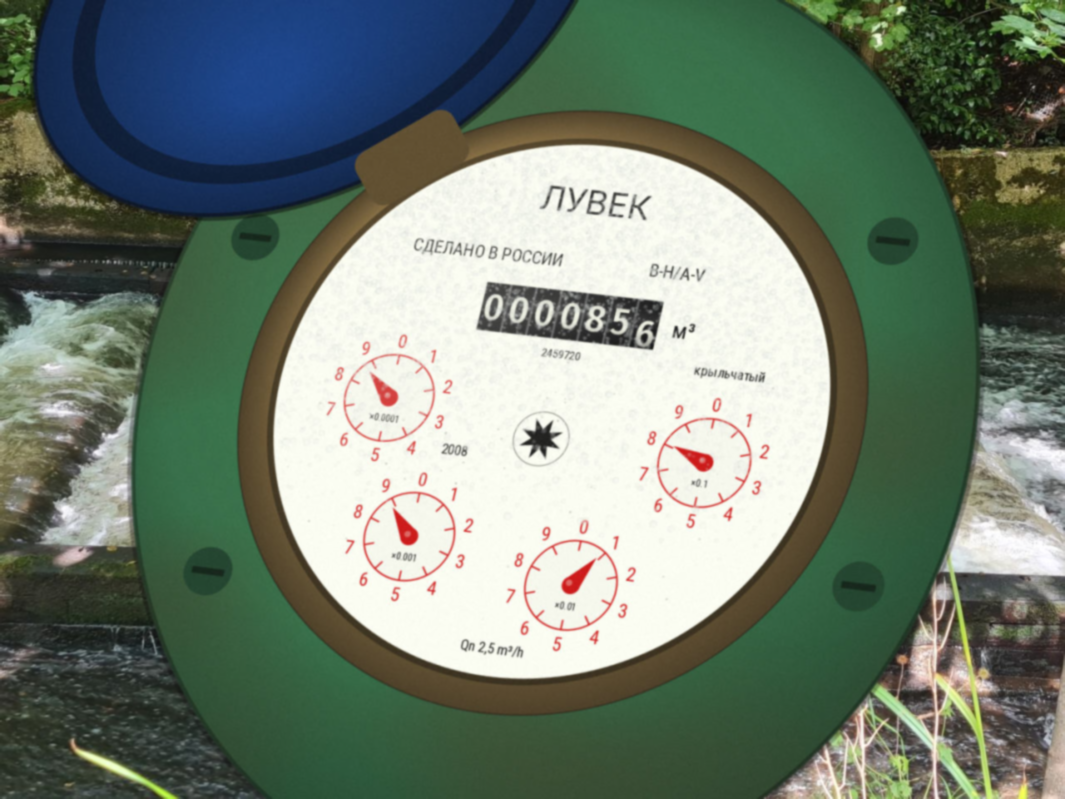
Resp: 855.8088
